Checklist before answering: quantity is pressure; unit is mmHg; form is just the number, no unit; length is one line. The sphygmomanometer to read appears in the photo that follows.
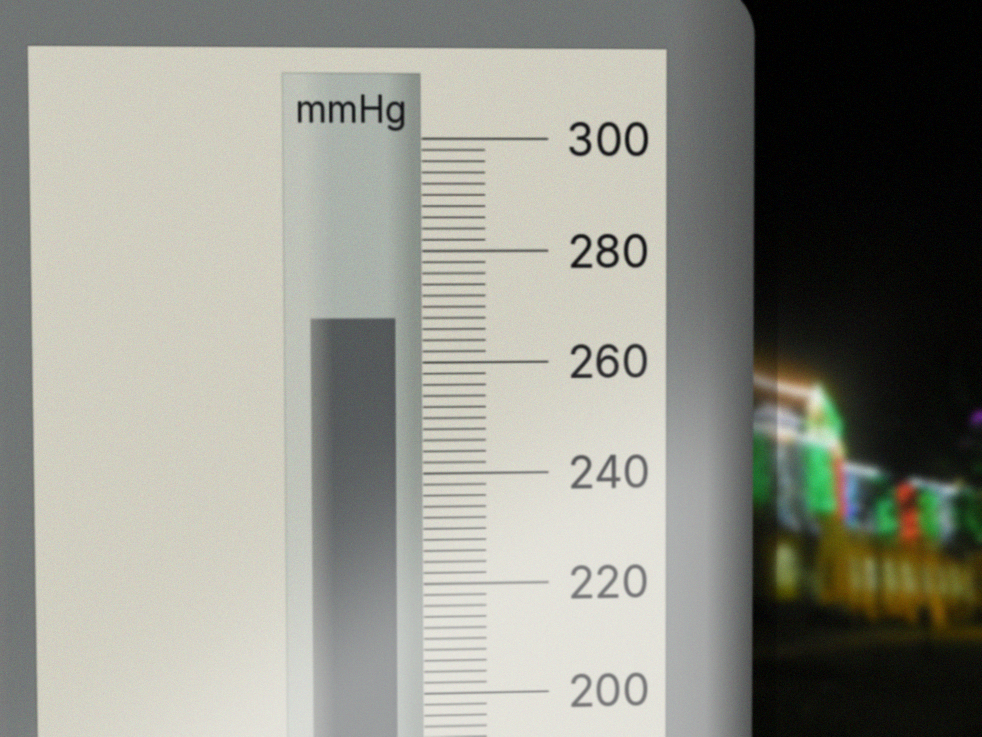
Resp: 268
